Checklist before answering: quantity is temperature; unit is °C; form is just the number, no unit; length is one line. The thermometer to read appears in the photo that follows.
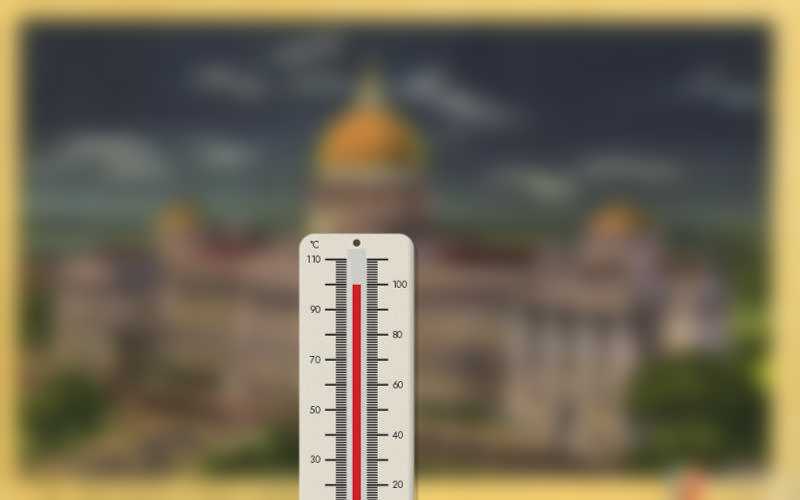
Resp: 100
